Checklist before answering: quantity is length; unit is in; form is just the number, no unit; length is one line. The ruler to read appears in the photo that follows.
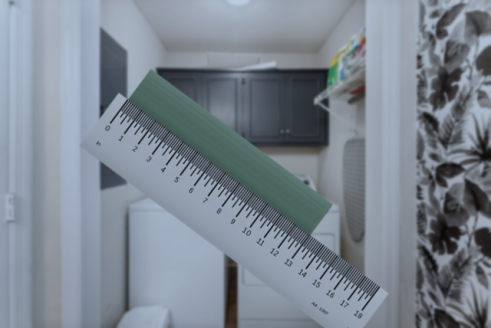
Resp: 13
